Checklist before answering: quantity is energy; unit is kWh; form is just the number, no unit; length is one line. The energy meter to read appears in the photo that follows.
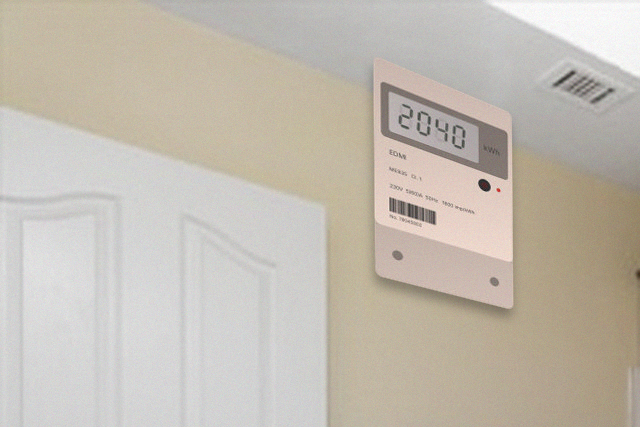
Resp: 2040
